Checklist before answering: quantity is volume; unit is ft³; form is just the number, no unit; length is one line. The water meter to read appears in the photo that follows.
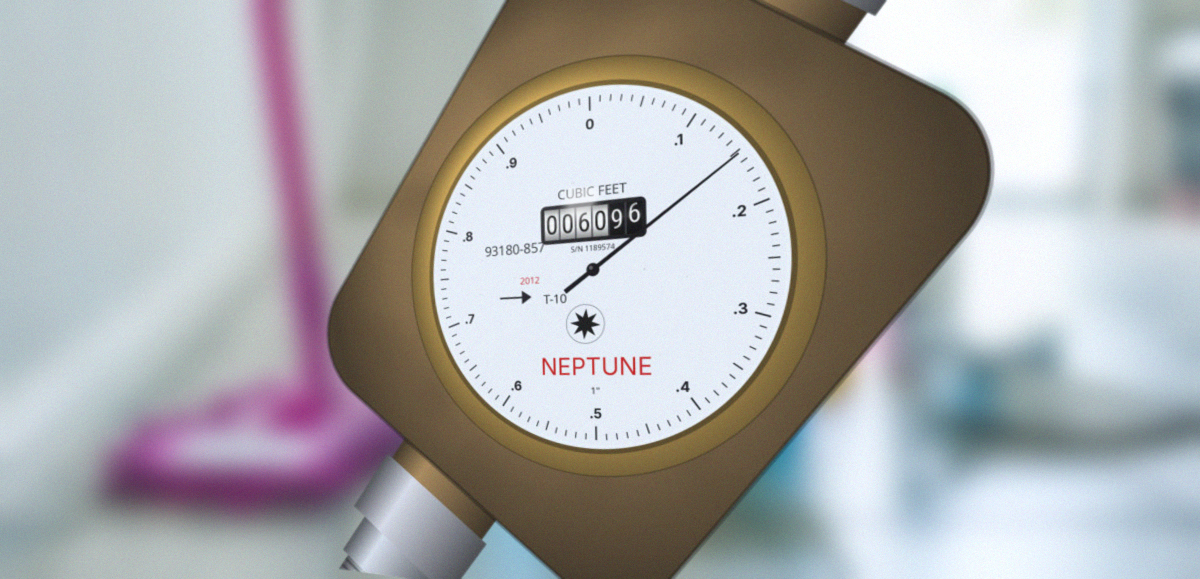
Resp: 6096.15
